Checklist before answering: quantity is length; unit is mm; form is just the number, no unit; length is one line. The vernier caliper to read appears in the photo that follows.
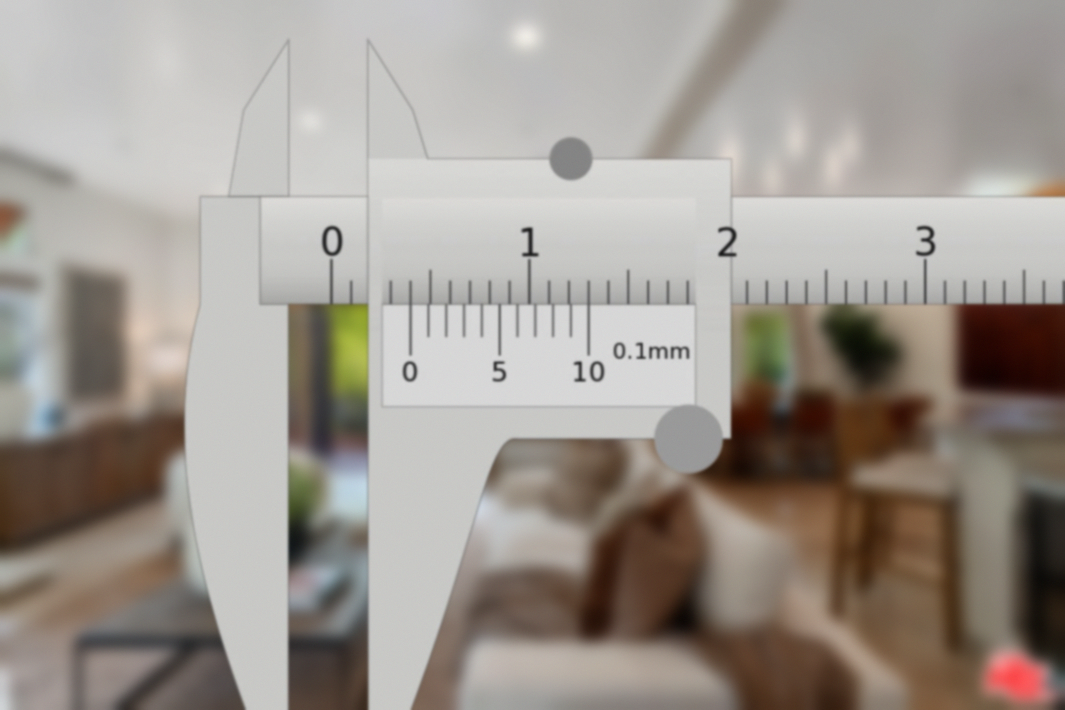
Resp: 4.0
